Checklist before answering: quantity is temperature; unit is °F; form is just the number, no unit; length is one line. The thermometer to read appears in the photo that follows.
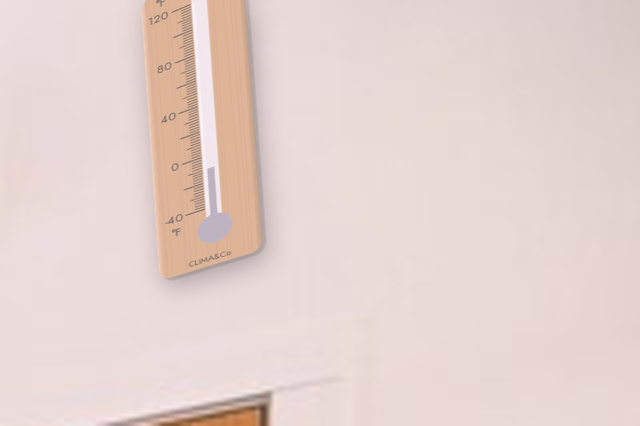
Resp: -10
